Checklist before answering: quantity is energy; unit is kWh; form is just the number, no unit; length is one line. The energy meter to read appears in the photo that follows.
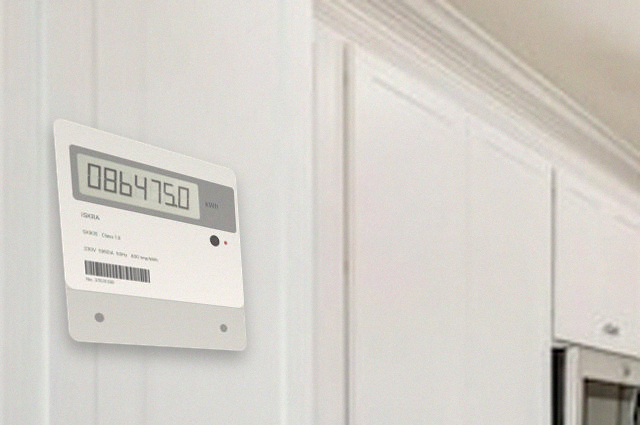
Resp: 86475.0
